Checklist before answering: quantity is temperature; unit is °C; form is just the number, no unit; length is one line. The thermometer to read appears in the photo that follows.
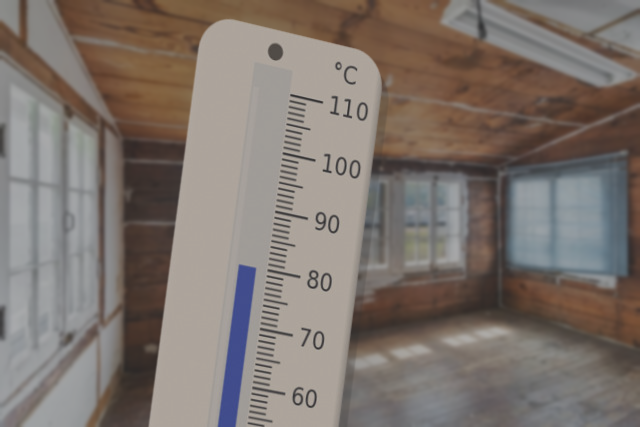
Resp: 80
